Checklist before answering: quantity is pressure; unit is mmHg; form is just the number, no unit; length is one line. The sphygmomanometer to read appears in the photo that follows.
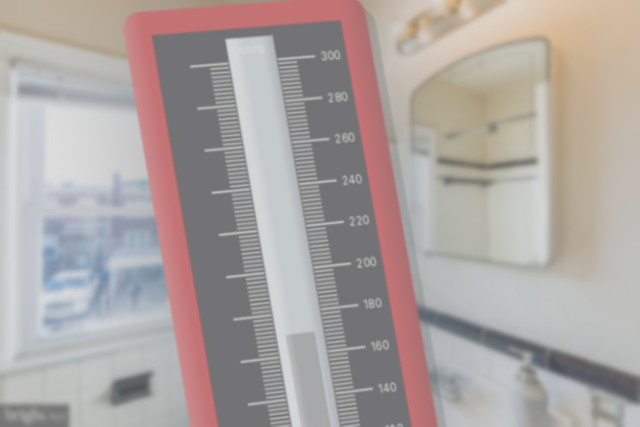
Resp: 170
